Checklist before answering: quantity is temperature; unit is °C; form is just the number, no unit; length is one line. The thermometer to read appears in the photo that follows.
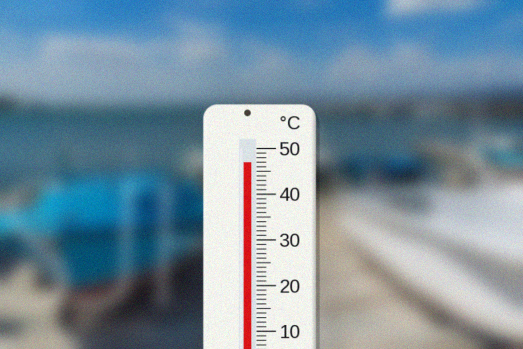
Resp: 47
